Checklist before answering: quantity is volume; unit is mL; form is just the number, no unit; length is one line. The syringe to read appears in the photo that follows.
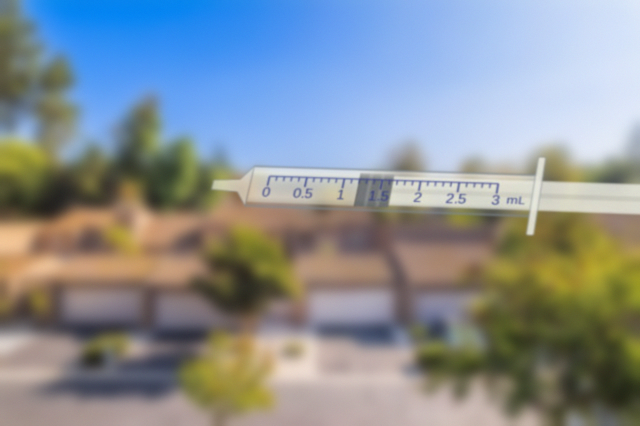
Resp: 1.2
